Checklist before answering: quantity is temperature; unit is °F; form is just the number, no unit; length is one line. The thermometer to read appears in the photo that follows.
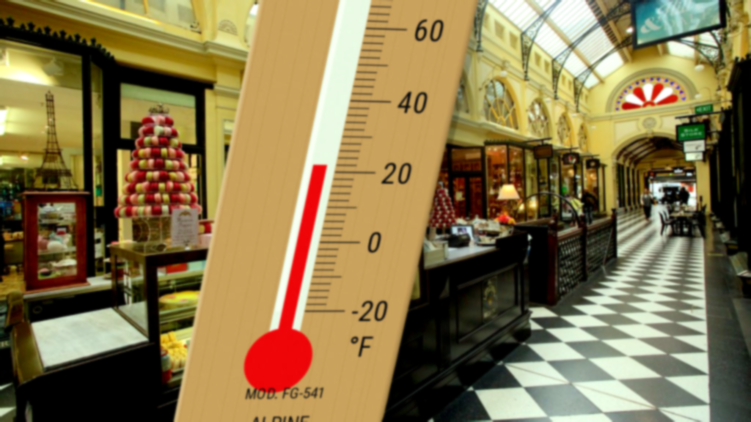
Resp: 22
